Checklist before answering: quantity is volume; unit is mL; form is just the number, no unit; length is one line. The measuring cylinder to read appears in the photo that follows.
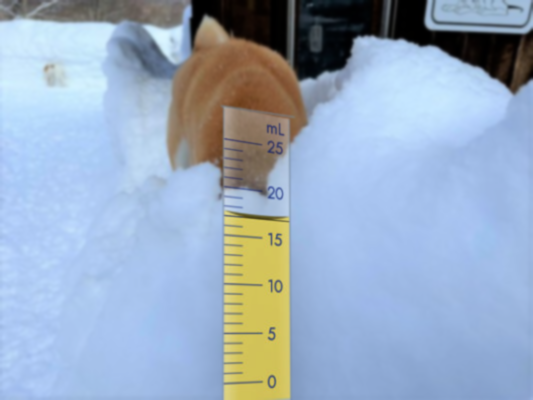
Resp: 17
